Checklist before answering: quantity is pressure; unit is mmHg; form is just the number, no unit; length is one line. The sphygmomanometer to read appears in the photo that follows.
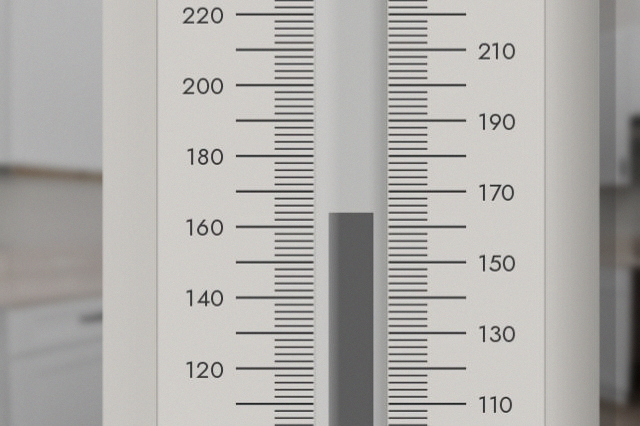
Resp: 164
